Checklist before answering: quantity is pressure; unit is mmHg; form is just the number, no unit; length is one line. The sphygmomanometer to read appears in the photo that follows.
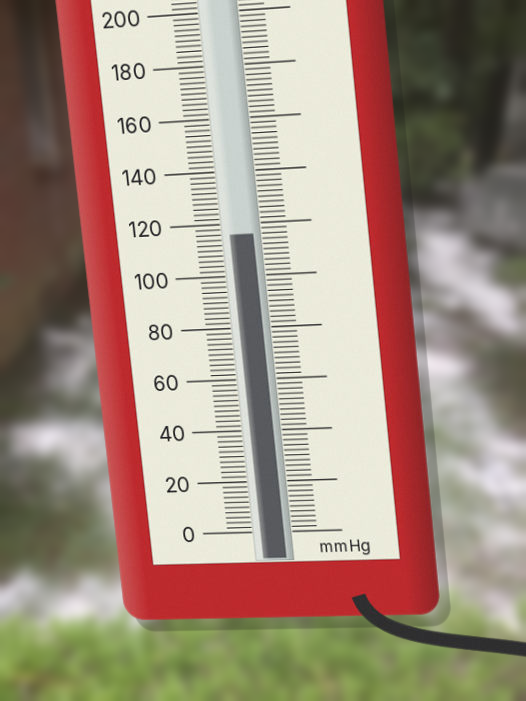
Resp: 116
